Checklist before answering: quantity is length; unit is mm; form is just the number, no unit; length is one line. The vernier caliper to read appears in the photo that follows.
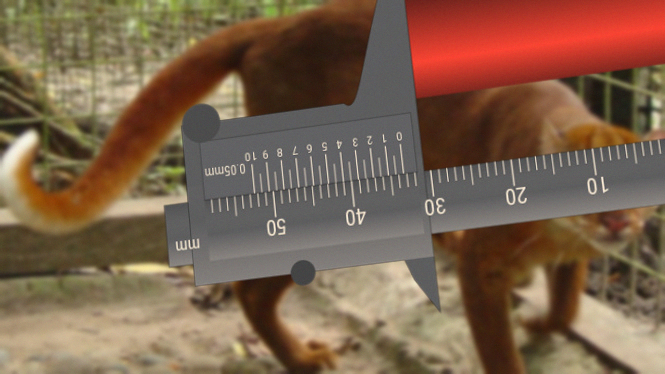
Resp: 33.4
